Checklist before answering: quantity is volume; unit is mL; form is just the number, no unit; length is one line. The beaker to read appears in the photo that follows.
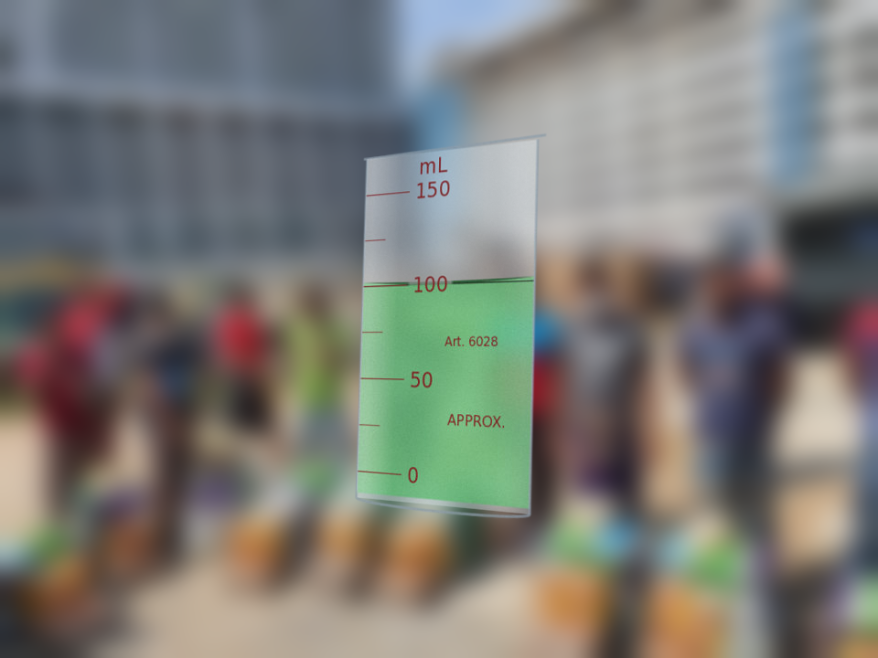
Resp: 100
